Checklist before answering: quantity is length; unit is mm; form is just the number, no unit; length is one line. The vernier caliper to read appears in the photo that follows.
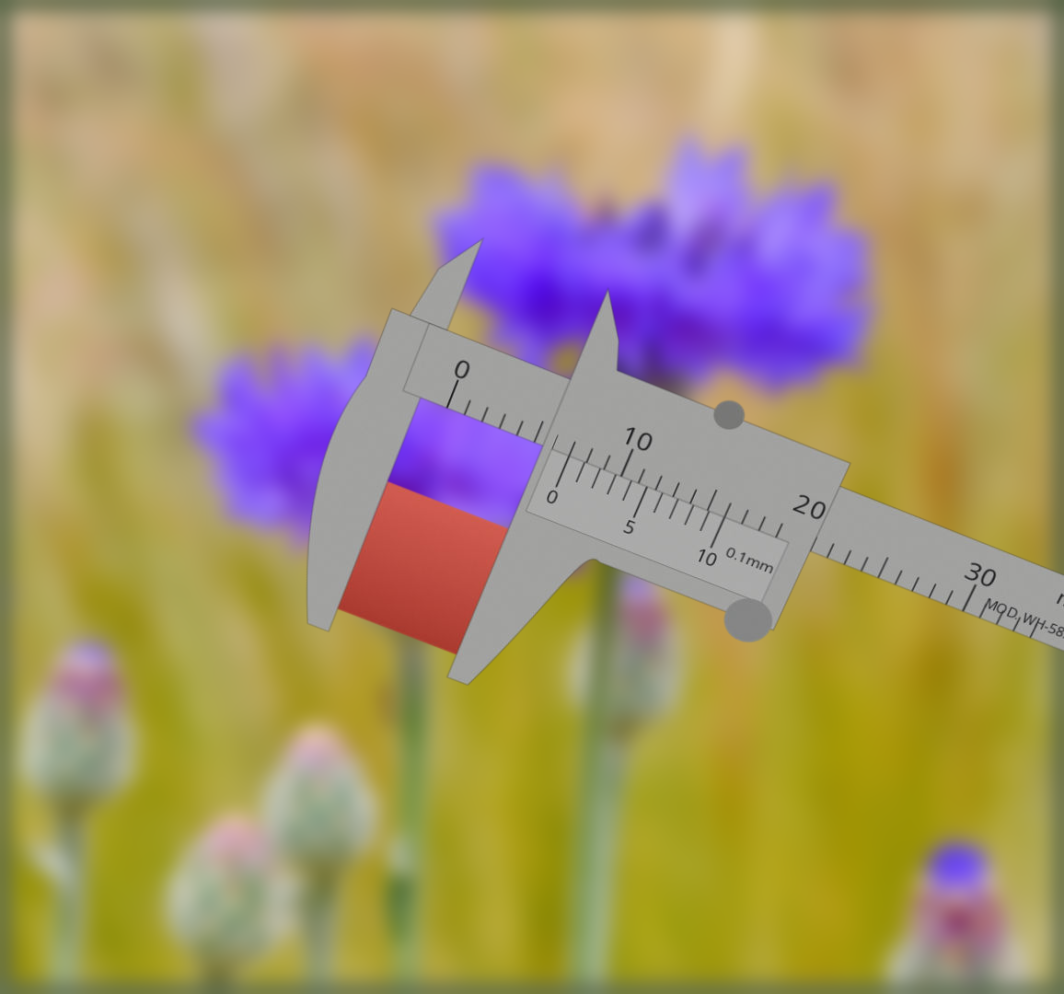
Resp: 7.0
